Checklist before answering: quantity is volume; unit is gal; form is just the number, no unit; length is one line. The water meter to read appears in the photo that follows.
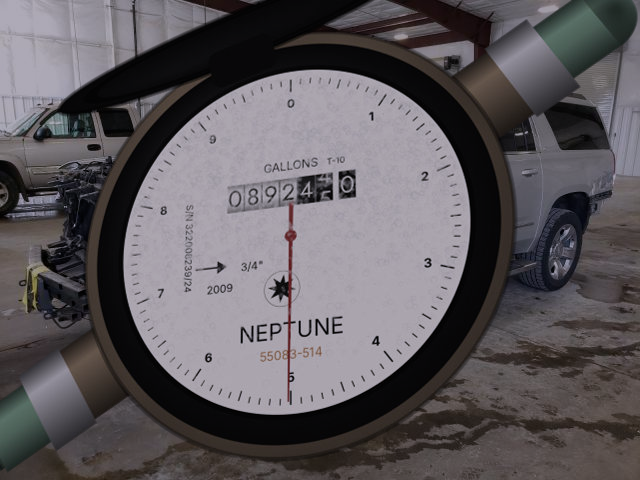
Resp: 892445.0
